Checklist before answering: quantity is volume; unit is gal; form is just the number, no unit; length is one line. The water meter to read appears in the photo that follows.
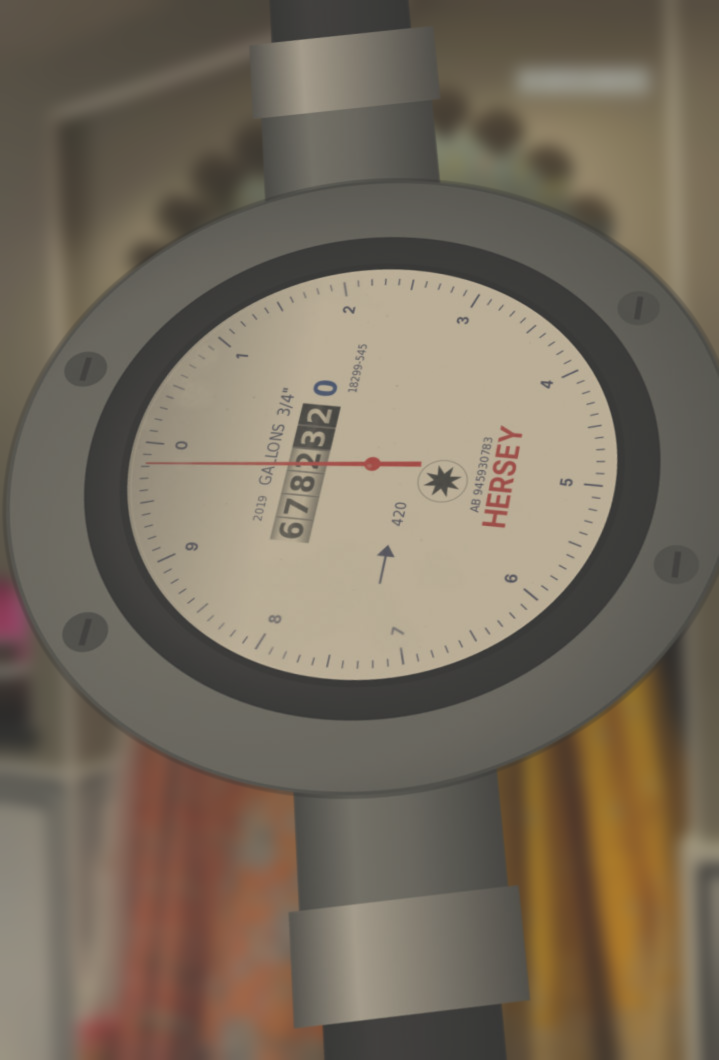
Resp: 6782319.8
